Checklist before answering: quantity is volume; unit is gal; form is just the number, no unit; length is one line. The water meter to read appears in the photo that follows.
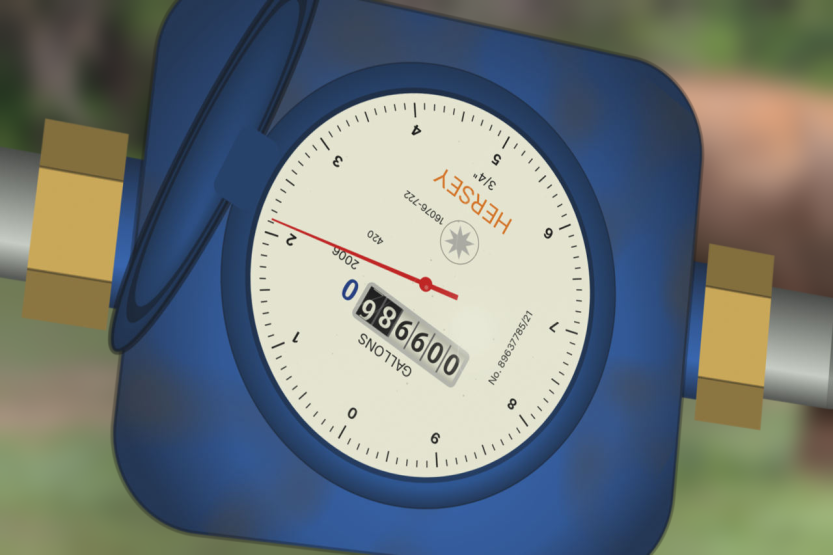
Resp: 99862.1
